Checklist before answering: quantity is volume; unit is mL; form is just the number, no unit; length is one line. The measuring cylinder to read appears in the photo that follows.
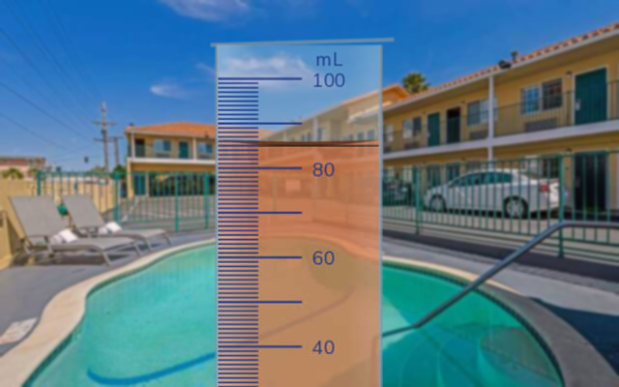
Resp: 85
